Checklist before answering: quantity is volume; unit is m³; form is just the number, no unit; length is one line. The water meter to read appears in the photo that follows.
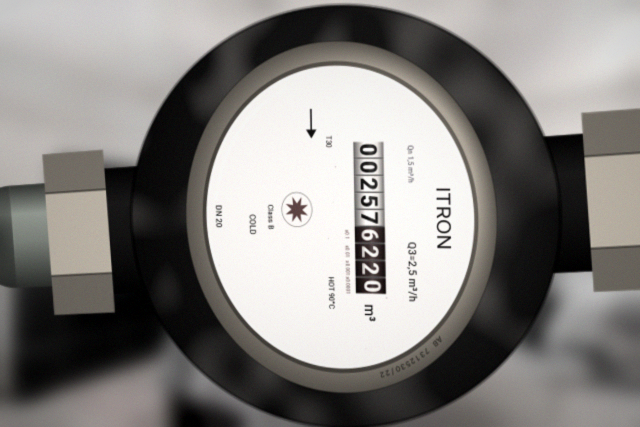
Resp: 257.6220
